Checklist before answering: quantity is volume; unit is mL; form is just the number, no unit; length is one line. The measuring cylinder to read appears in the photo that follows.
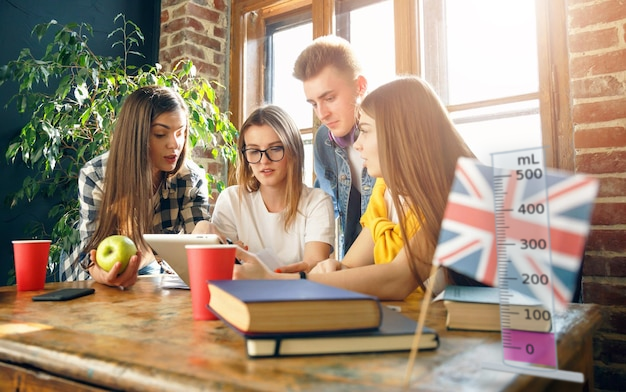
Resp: 50
